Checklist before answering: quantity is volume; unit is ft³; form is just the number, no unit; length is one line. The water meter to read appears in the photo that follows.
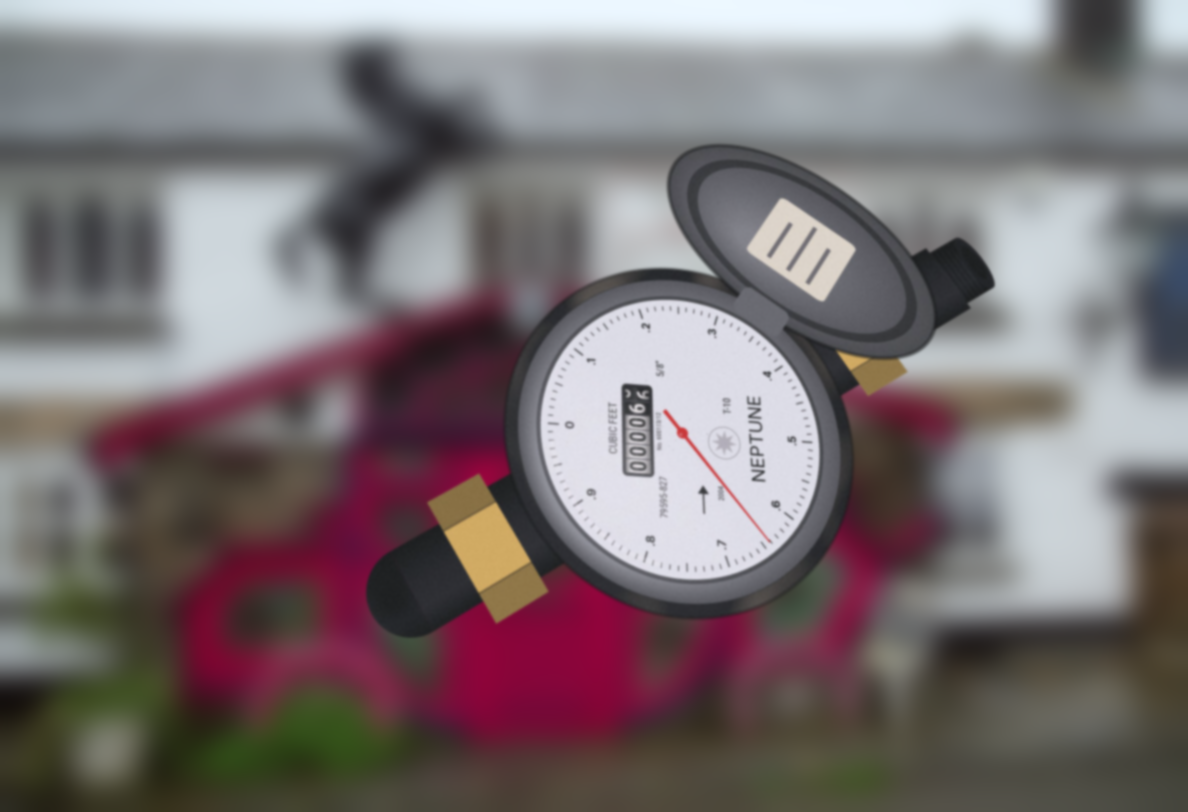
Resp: 65.64
